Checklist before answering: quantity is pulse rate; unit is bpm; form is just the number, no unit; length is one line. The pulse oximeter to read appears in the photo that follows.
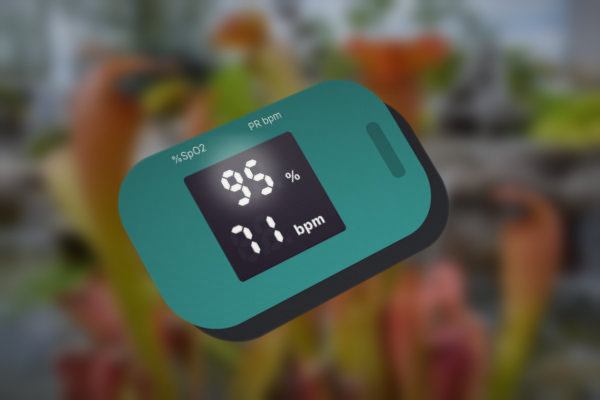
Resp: 71
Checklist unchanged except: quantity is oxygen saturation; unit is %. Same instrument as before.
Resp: 95
